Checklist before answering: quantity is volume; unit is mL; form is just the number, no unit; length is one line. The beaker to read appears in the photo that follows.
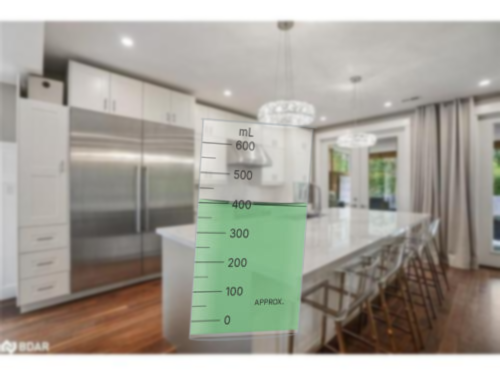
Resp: 400
